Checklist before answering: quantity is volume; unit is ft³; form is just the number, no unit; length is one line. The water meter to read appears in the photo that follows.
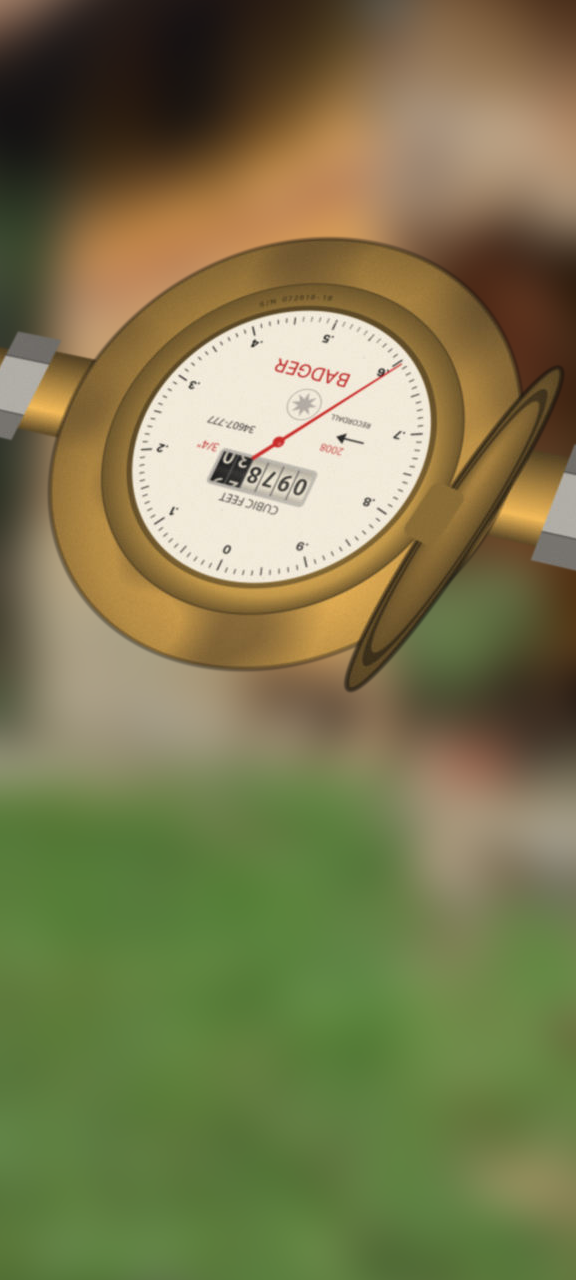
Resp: 97829.60
